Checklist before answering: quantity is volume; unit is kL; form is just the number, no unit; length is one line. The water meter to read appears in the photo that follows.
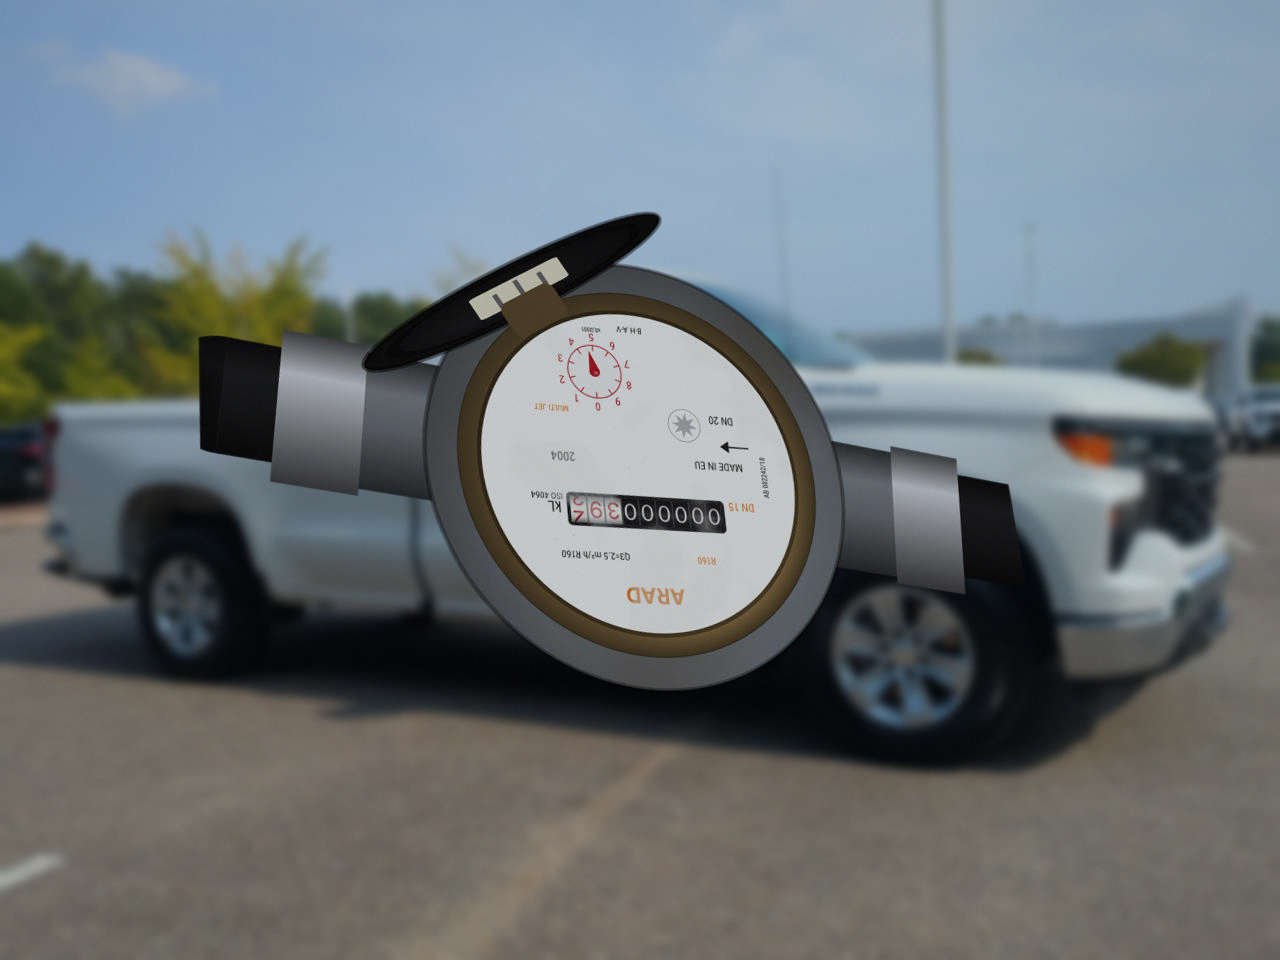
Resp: 0.3924
